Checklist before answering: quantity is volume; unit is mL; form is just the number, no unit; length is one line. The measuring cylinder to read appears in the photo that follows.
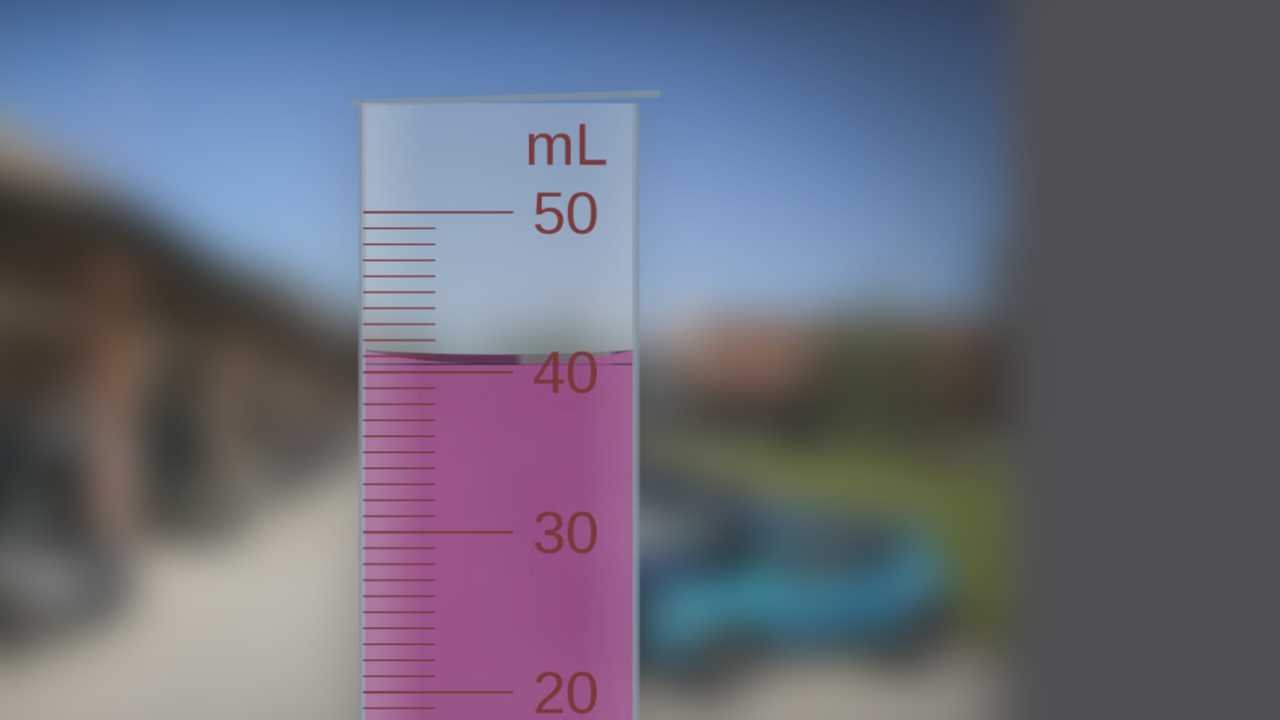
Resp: 40.5
